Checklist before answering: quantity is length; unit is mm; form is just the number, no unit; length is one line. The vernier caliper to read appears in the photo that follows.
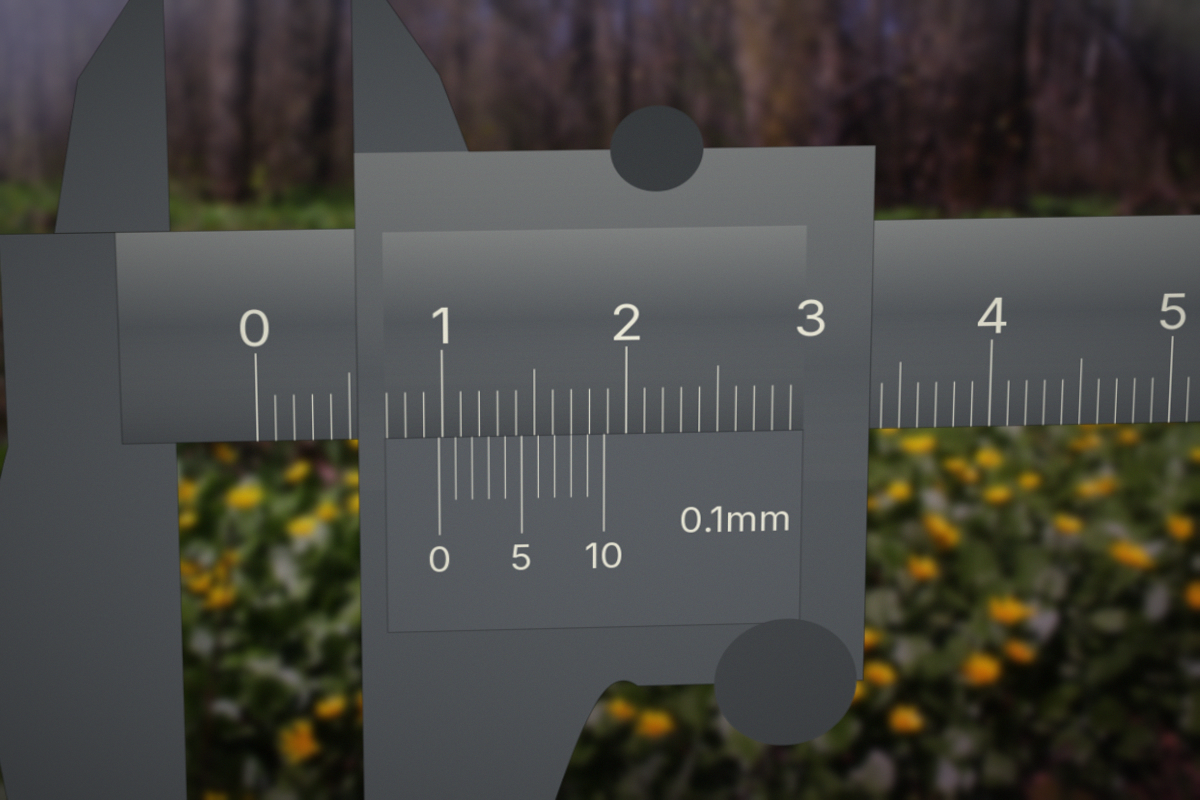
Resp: 9.8
